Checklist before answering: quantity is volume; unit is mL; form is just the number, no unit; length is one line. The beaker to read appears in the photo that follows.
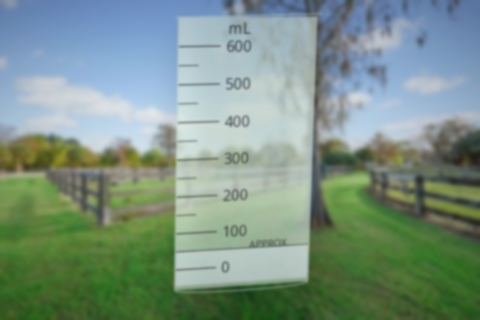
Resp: 50
